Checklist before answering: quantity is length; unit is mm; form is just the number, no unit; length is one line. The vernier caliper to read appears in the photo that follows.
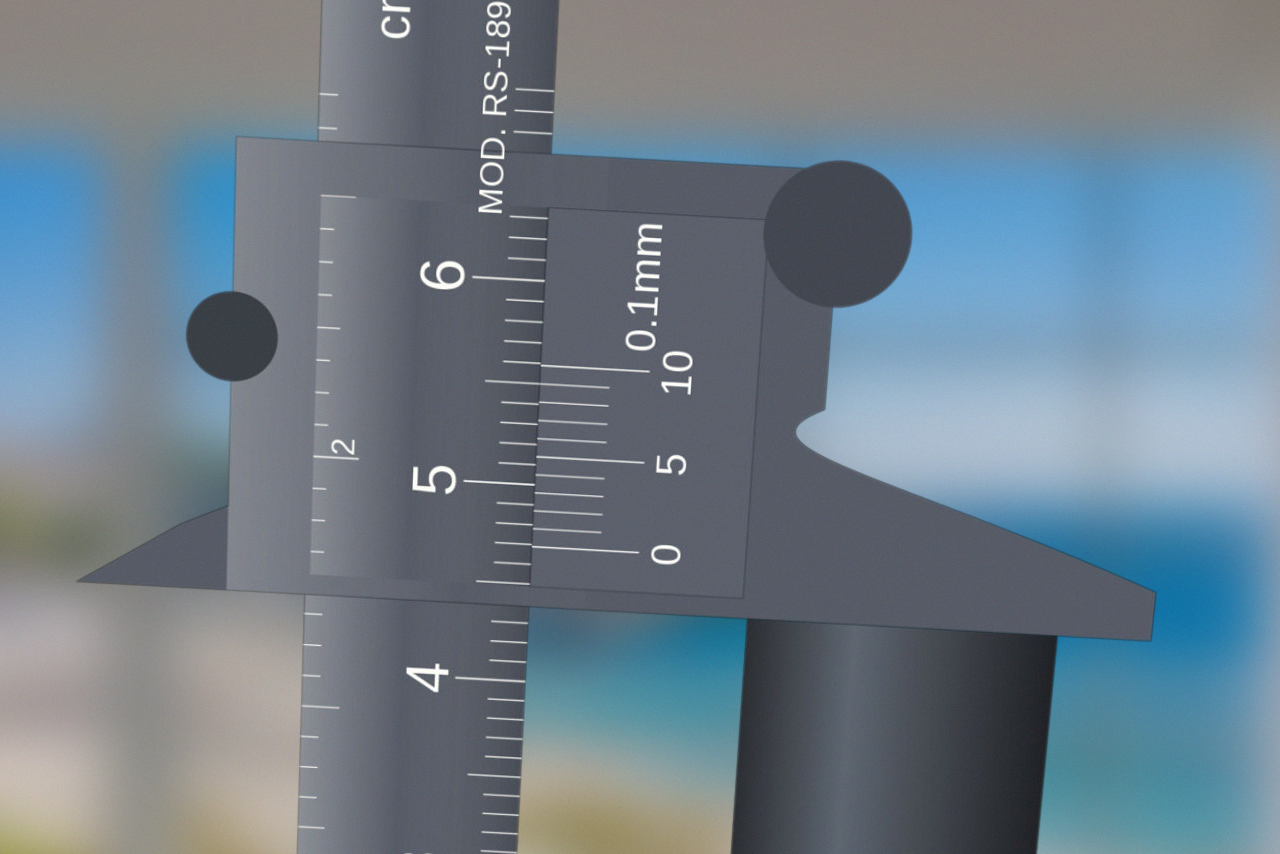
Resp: 46.9
